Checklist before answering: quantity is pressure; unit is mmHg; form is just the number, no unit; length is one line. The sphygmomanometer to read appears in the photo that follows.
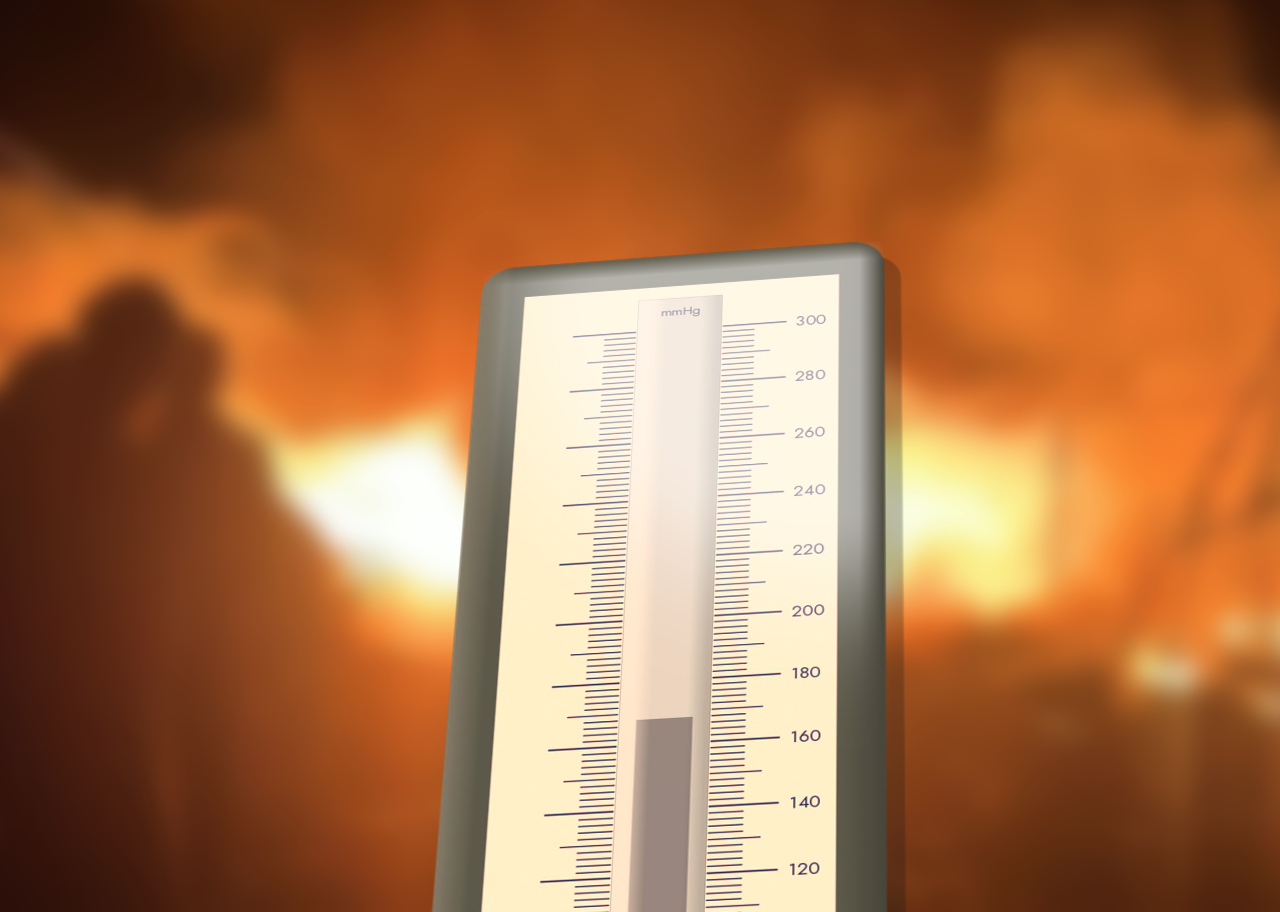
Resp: 168
